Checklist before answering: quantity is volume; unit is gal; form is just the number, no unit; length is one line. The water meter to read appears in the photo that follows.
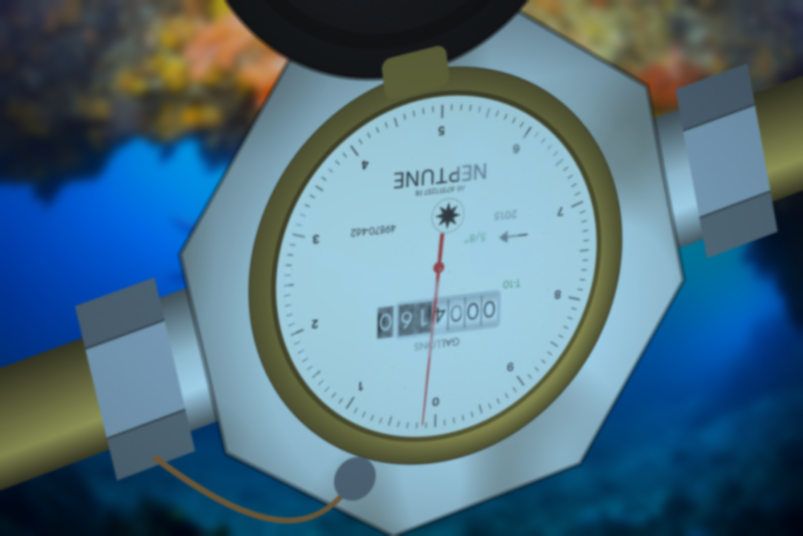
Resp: 4160.1
